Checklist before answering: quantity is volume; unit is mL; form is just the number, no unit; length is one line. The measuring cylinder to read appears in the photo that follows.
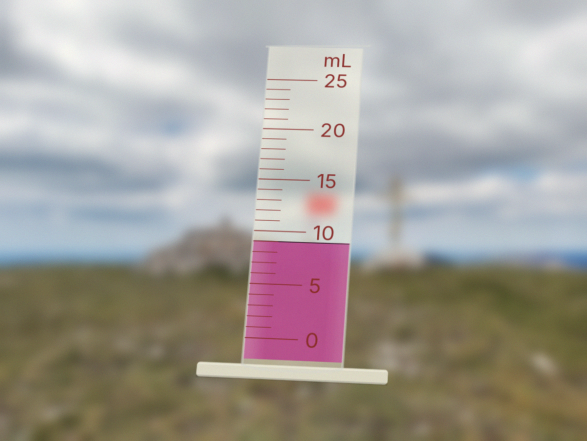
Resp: 9
